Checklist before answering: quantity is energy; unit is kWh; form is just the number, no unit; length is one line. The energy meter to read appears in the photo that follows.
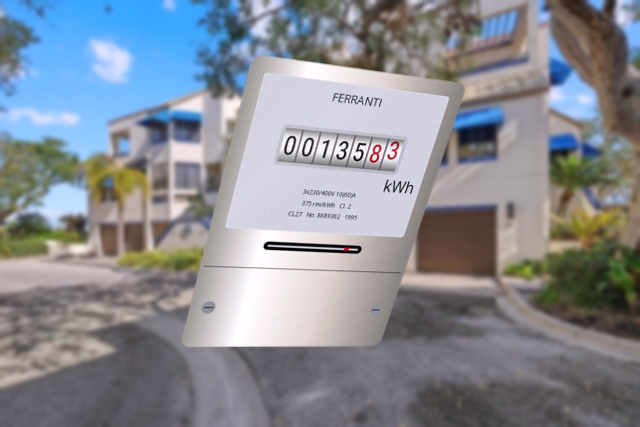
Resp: 135.83
